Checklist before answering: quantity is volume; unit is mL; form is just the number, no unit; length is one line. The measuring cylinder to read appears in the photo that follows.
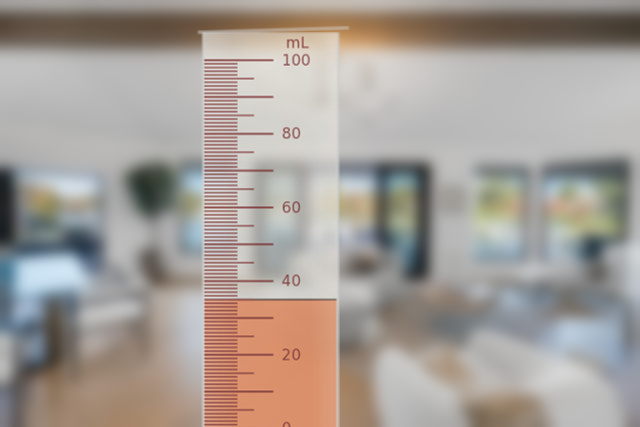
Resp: 35
